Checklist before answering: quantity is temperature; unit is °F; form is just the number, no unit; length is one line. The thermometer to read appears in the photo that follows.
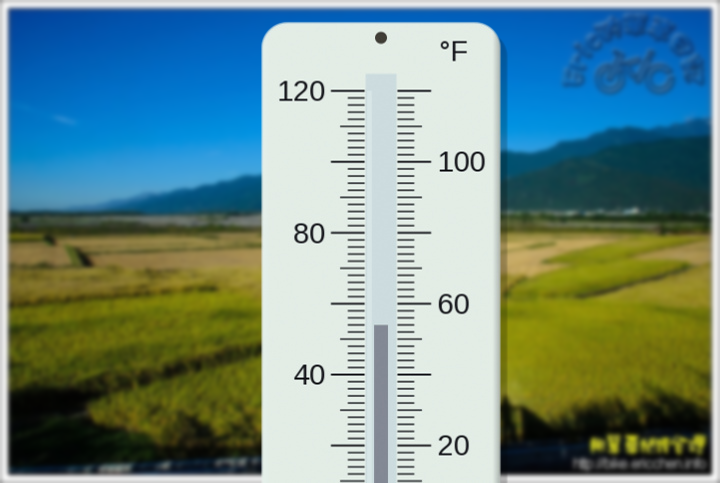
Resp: 54
